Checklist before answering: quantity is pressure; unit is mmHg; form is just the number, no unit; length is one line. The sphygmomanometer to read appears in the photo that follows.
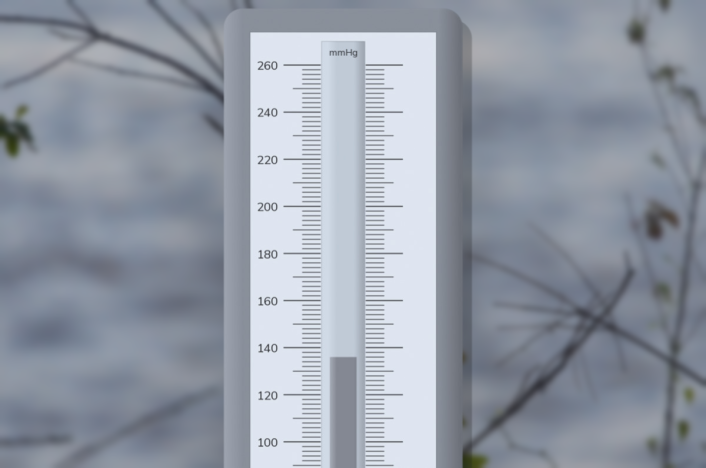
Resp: 136
